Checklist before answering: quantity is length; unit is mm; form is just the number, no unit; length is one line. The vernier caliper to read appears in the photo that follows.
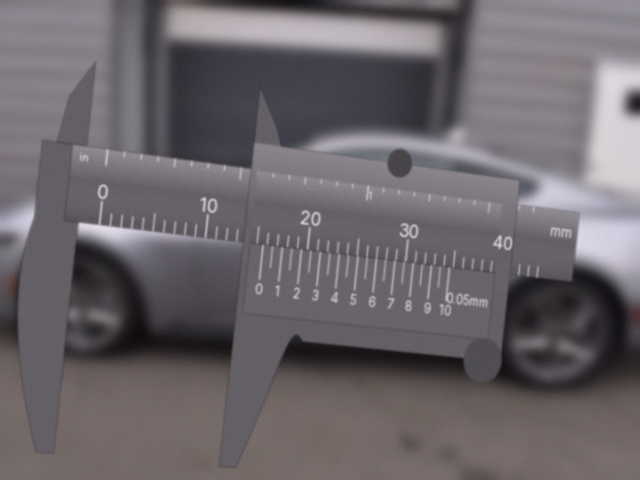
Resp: 15.6
